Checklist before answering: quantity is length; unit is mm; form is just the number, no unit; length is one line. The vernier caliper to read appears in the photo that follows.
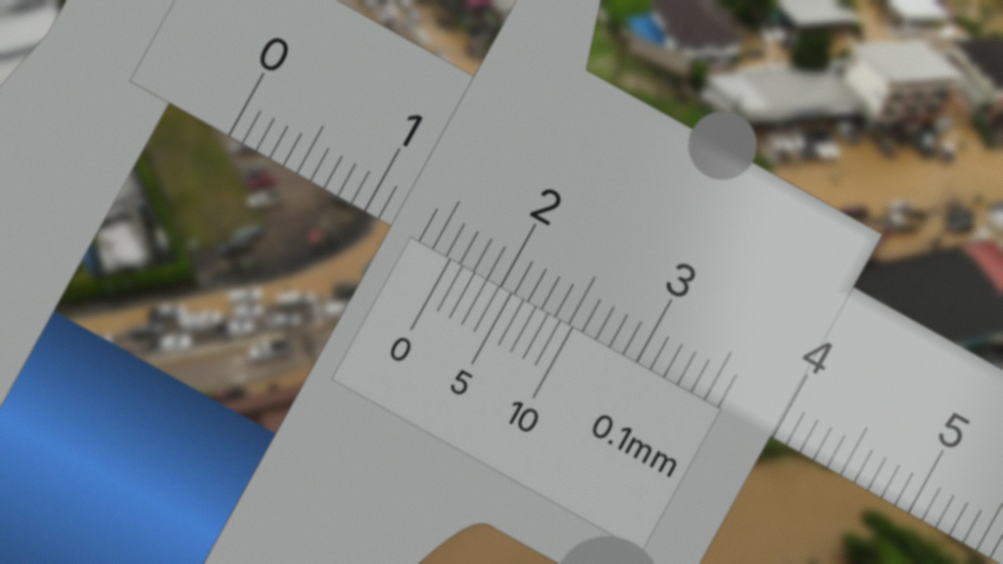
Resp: 16.3
